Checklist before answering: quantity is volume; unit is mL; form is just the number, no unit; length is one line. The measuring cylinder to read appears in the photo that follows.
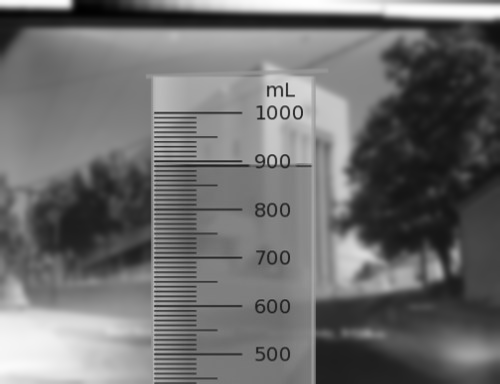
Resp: 890
